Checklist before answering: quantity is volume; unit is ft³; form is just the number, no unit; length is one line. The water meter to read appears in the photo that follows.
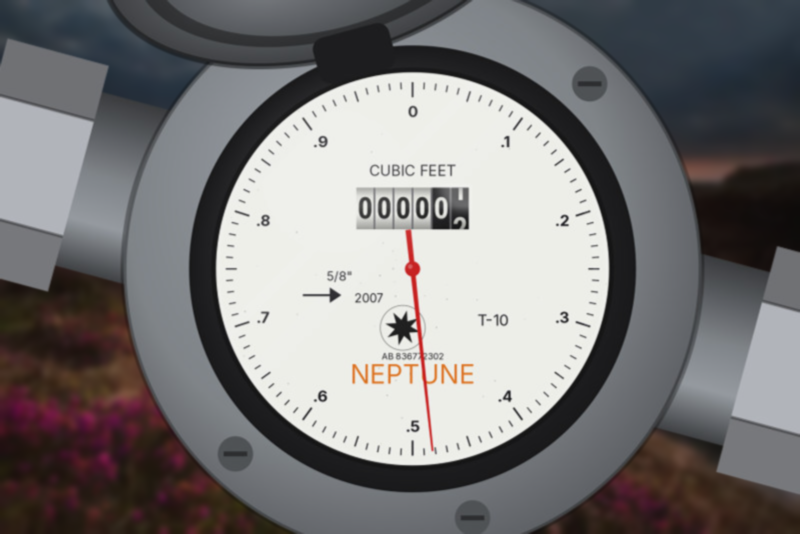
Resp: 1.48
